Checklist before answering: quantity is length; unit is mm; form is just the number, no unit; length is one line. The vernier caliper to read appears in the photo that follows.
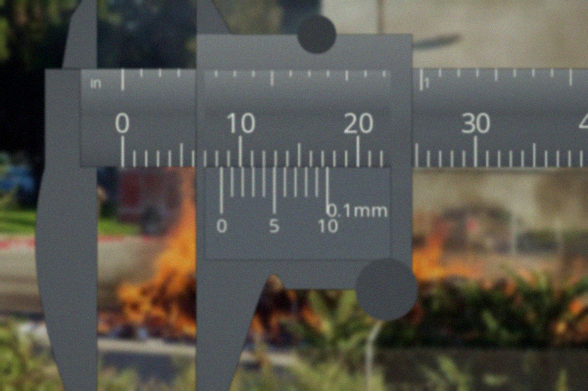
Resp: 8.4
